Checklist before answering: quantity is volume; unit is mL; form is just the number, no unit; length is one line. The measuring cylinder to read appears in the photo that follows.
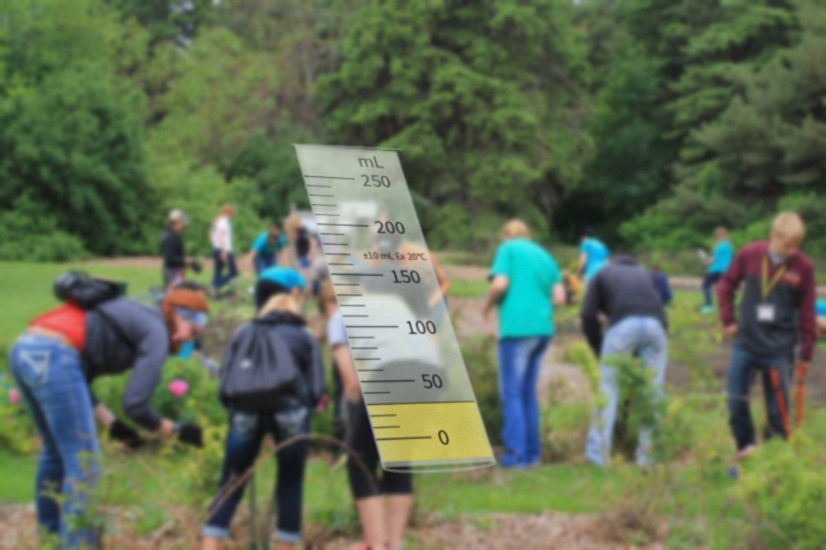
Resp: 30
